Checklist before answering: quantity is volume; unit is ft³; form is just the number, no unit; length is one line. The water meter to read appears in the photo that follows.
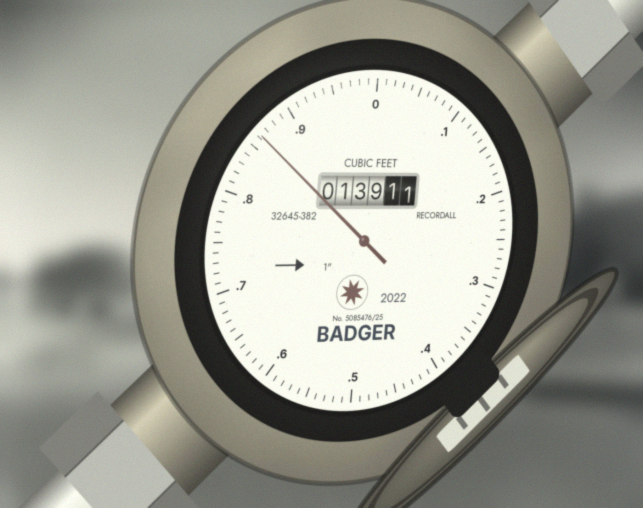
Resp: 13910.86
